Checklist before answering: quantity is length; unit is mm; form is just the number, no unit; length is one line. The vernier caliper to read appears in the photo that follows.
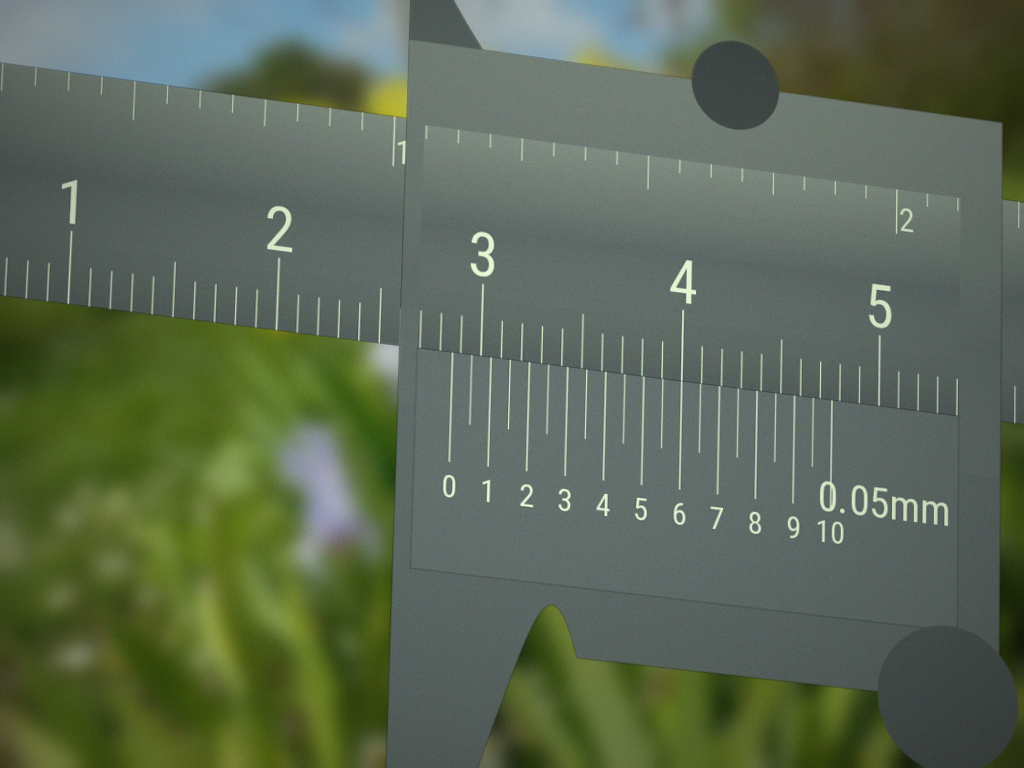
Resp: 28.6
